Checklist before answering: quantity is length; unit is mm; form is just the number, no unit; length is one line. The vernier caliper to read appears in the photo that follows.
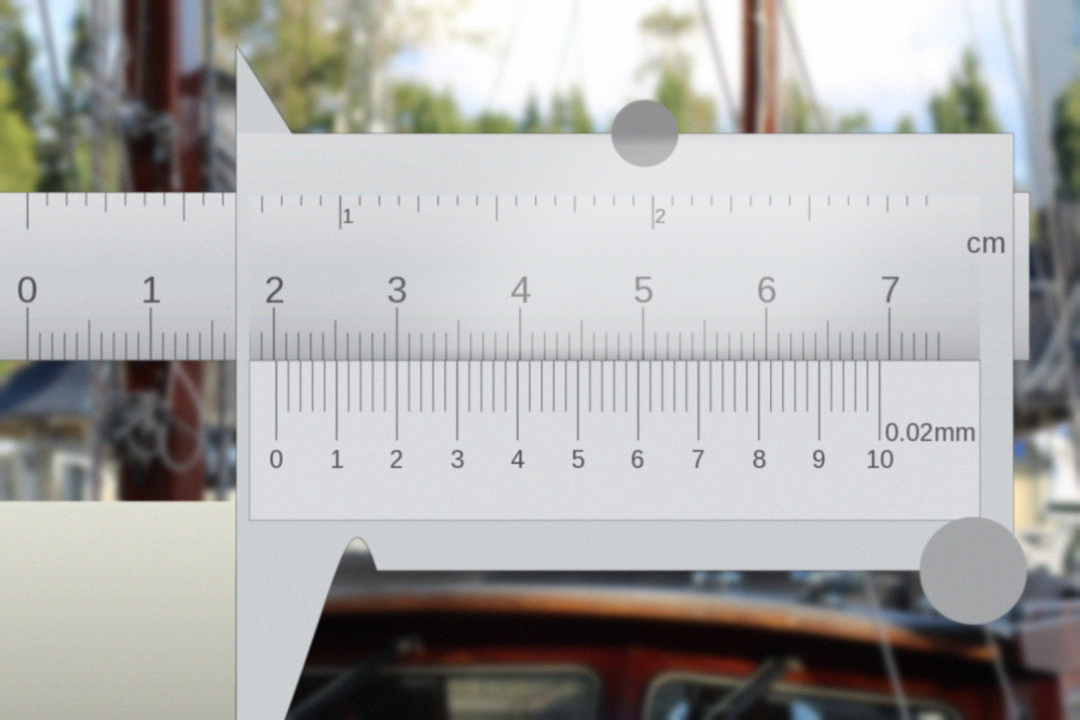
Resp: 20.2
